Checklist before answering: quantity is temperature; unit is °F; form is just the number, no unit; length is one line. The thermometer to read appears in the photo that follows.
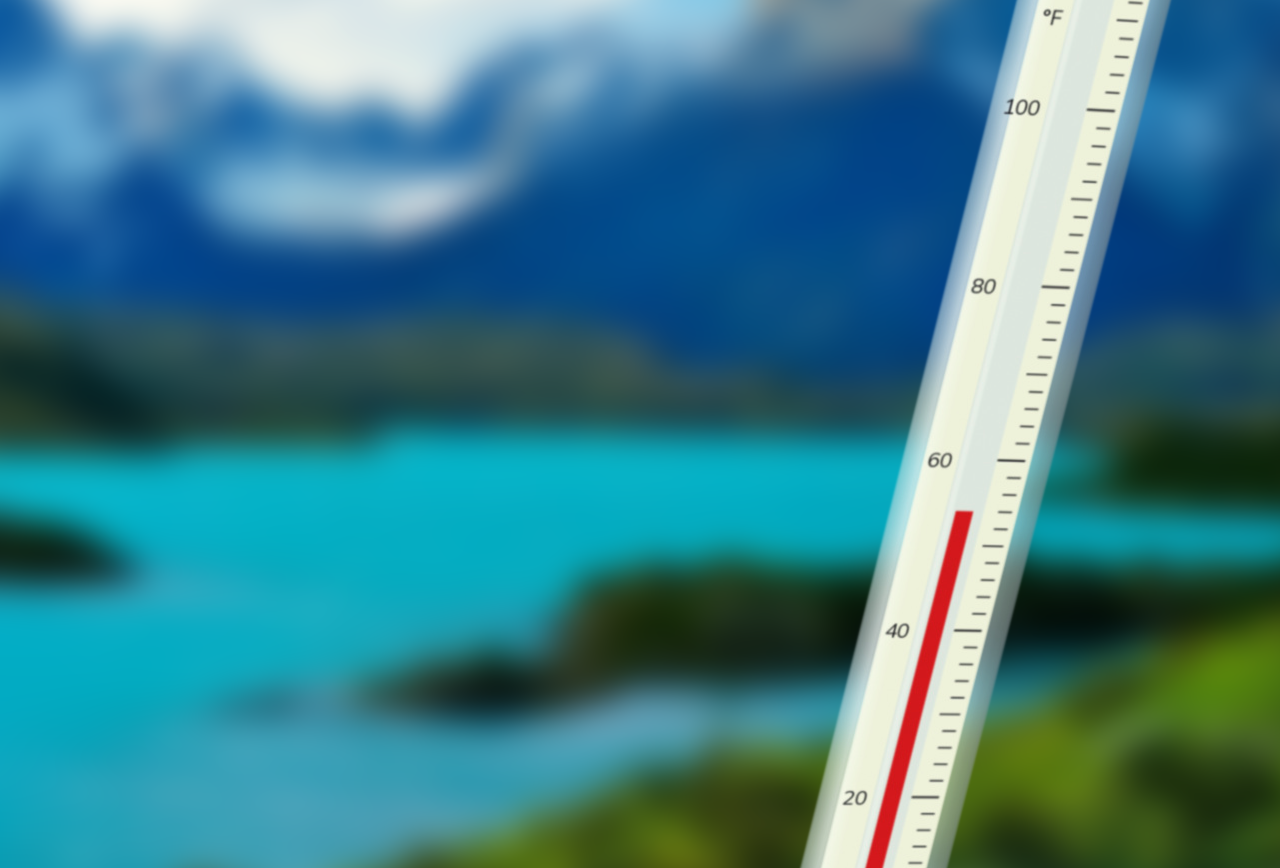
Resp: 54
